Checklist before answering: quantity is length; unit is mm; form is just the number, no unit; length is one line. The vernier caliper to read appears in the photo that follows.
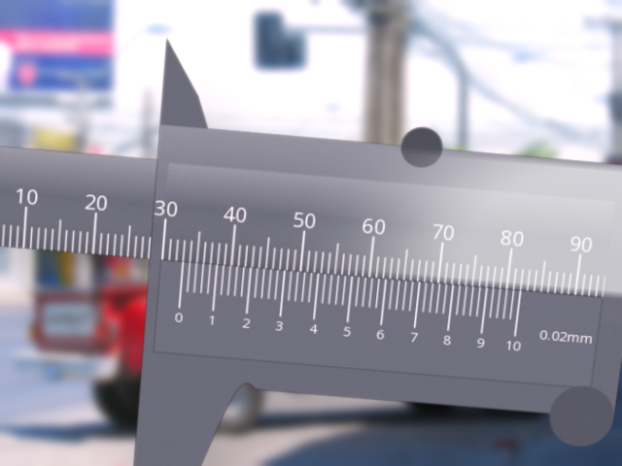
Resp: 33.0
